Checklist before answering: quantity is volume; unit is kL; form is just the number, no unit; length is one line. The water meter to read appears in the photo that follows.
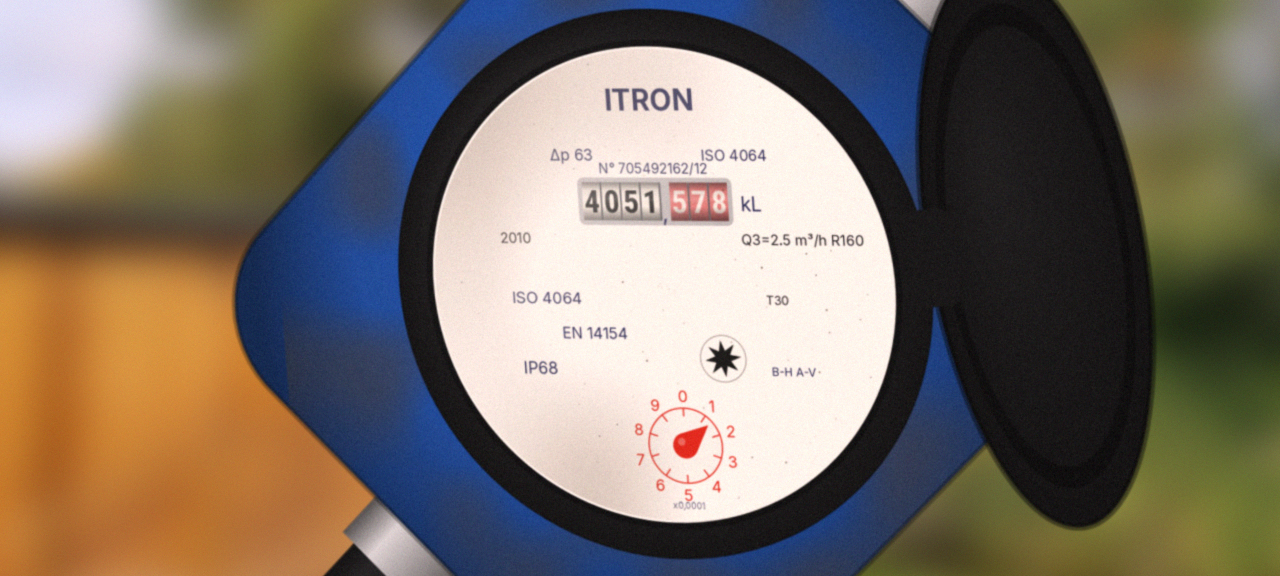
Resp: 4051.5781
